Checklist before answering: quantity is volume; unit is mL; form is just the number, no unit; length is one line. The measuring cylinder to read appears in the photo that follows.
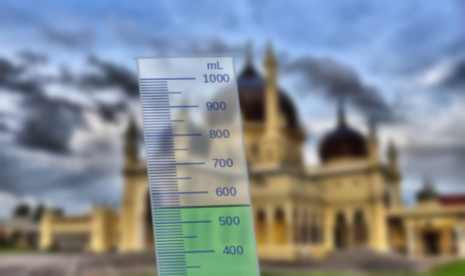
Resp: 550
